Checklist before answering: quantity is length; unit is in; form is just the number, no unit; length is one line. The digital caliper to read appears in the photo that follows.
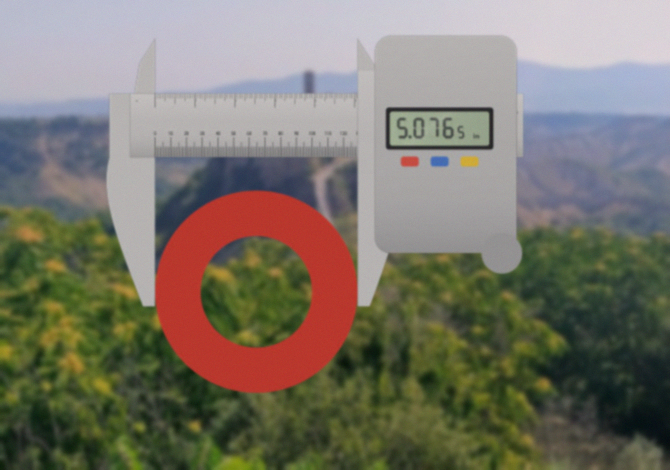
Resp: 5.0765
